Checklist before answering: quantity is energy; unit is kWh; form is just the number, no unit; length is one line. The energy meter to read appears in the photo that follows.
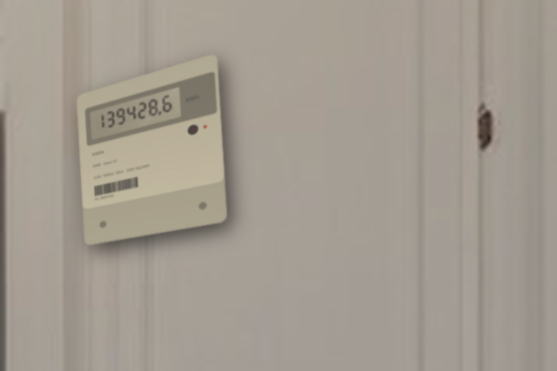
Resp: 139428.6
